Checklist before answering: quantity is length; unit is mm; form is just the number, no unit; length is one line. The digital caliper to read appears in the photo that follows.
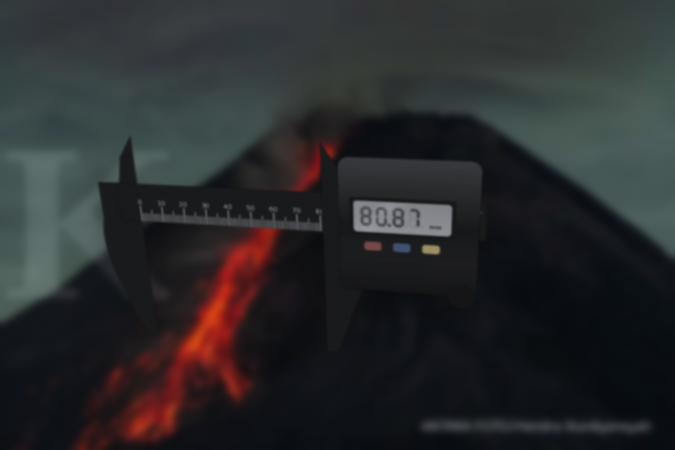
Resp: 80.87
